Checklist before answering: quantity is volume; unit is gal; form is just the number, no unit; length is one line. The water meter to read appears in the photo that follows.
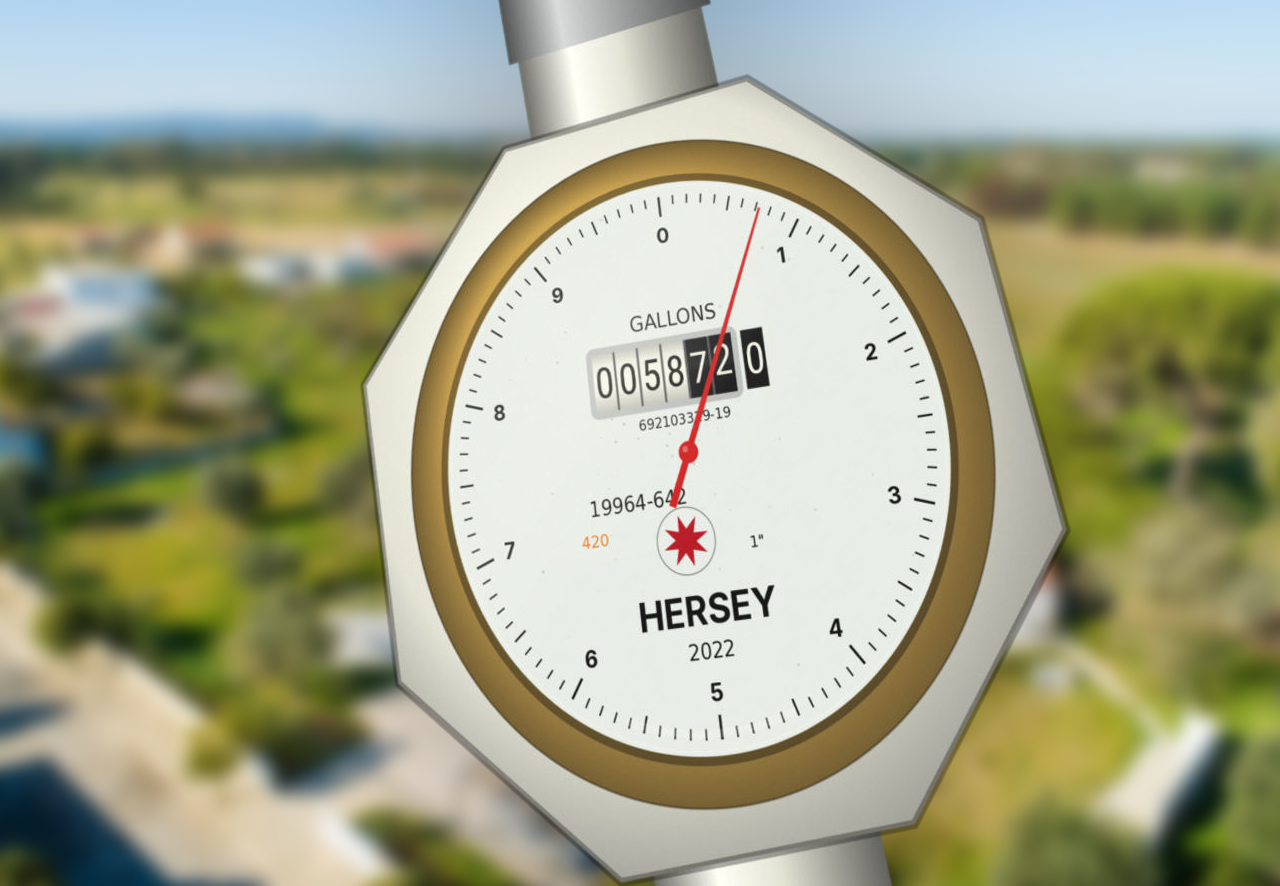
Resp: 58720.7
